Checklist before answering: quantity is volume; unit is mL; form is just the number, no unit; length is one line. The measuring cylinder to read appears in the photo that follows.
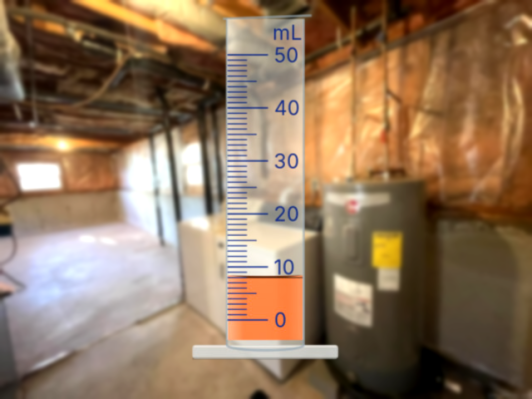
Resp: 8
